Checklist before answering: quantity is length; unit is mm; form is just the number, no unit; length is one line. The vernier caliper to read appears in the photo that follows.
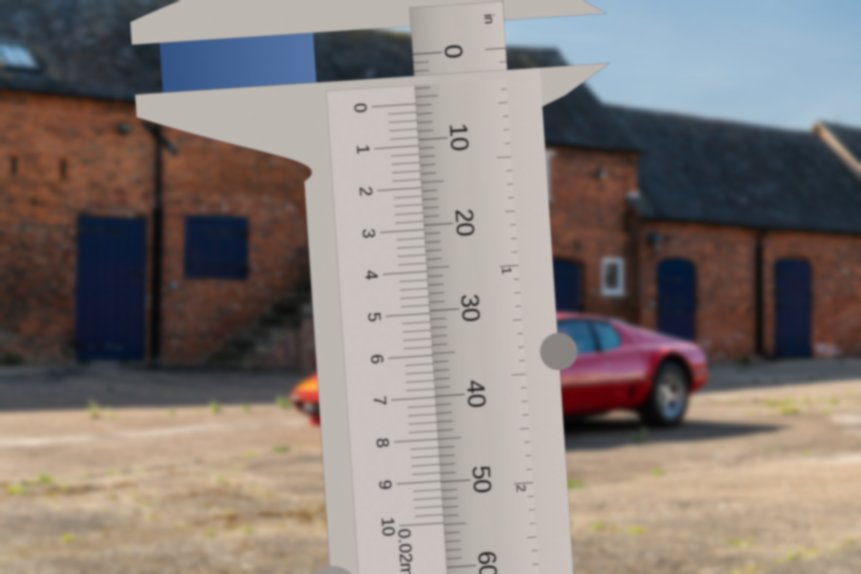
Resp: 5.8
